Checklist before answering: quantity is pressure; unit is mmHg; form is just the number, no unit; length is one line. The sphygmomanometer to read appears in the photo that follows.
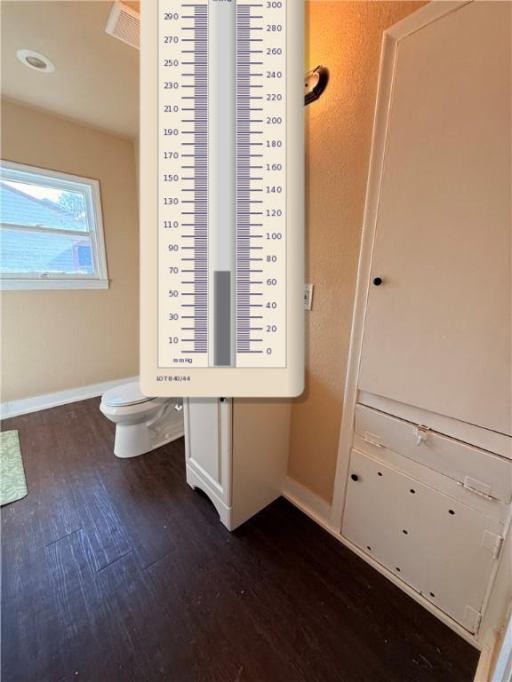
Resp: 70
